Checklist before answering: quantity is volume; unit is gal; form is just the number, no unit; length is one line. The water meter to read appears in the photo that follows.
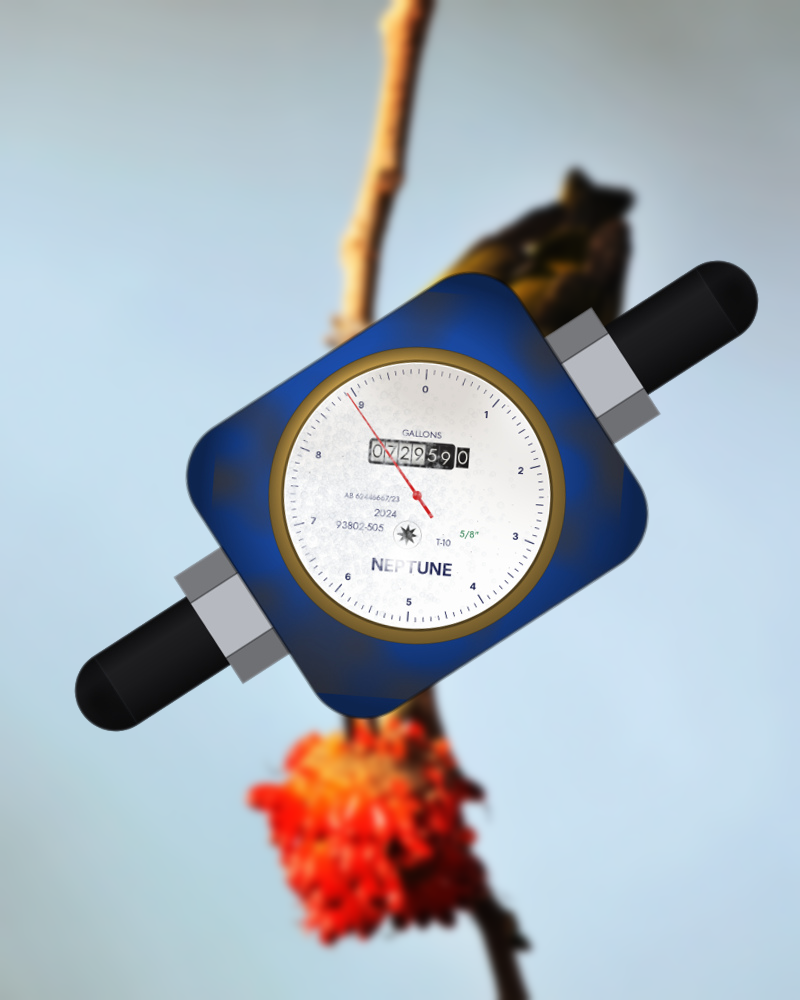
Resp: 729588.9
